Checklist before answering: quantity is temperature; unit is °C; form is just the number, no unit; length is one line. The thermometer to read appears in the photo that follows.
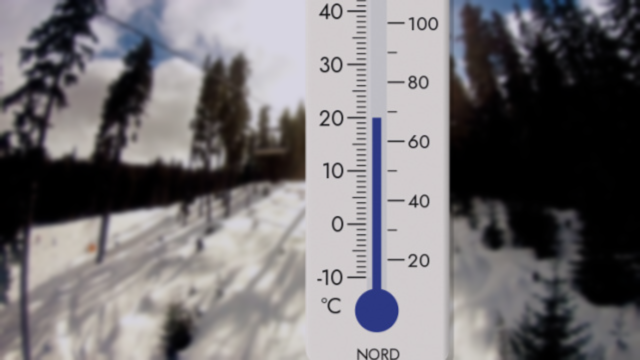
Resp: 20
